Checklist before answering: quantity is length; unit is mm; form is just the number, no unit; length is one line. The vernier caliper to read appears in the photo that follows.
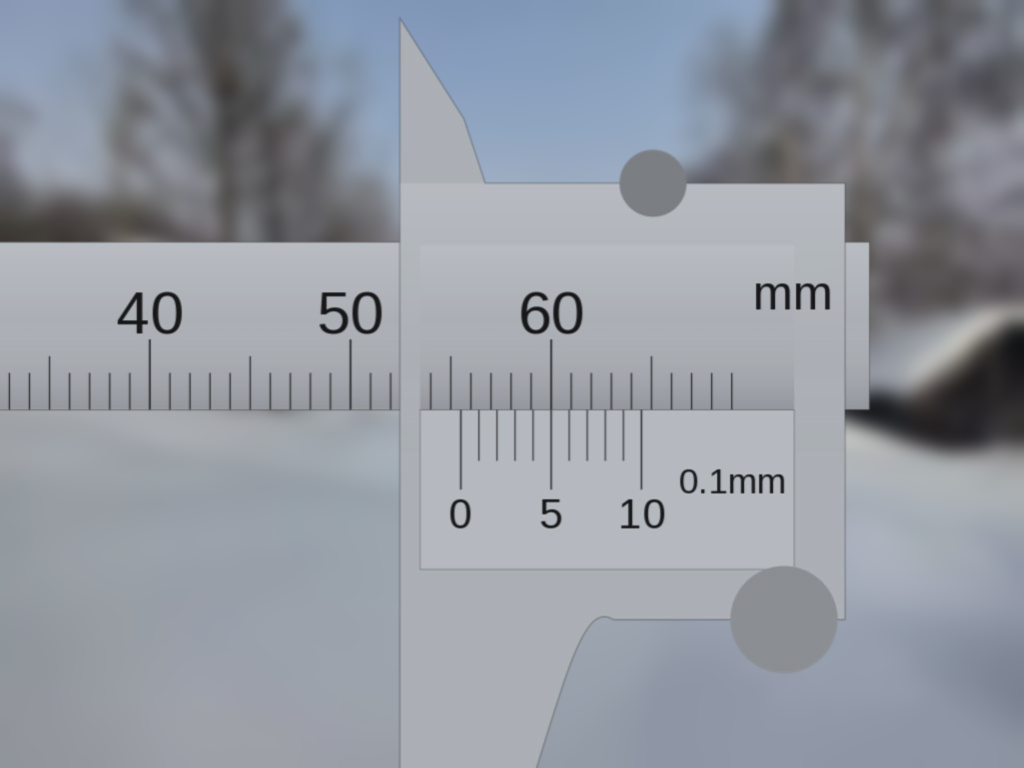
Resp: 55.5
